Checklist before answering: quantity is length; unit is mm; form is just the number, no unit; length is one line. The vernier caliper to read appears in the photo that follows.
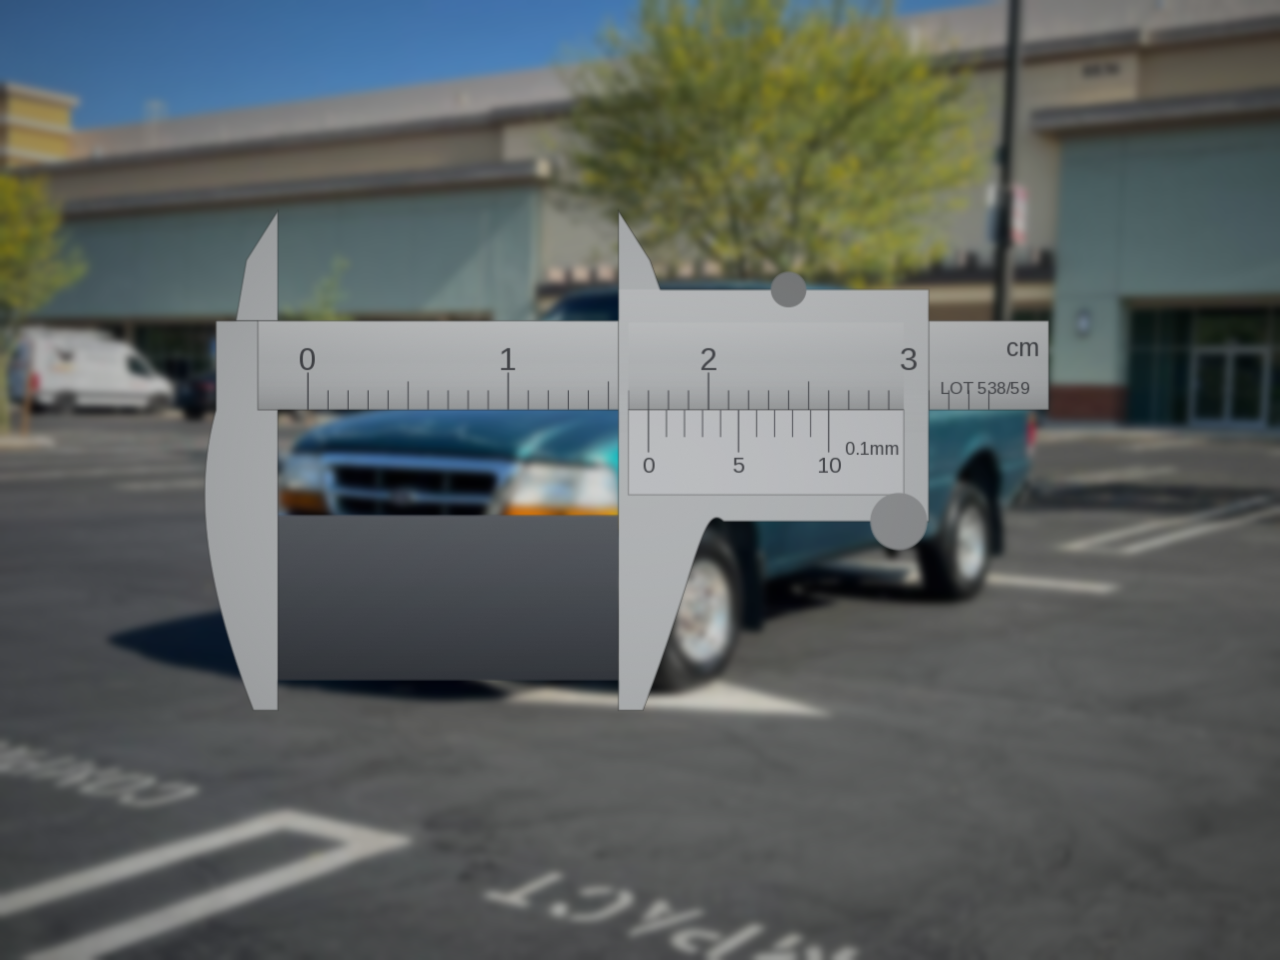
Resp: 17.0
